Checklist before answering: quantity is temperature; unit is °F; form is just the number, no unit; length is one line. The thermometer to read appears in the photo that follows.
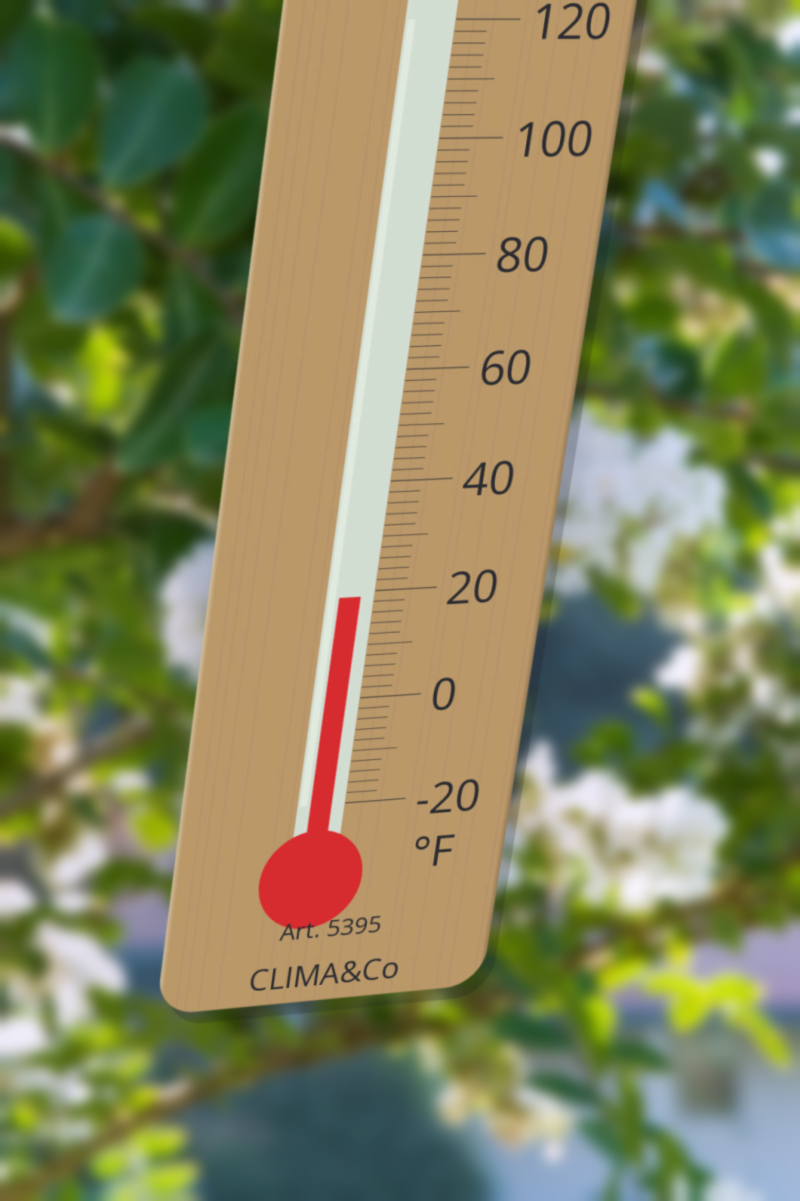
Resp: 19
